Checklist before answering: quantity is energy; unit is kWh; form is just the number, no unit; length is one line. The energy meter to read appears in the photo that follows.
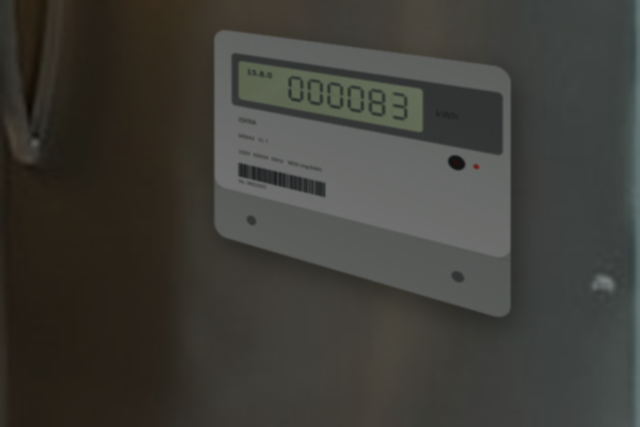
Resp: 83
